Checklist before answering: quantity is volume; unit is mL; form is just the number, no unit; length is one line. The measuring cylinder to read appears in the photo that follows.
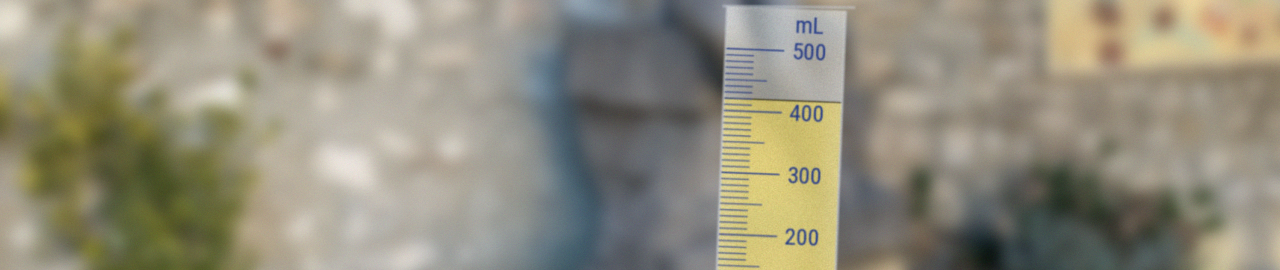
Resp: 420
